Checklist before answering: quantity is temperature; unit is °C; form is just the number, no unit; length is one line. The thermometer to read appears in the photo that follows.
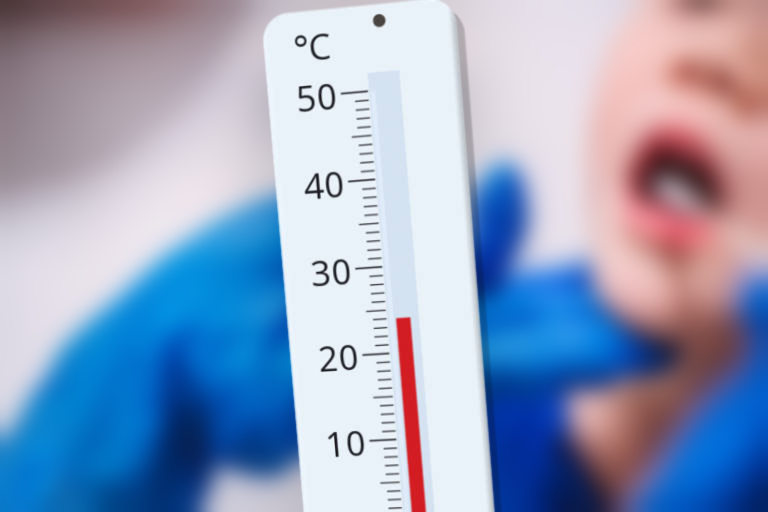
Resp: 24
